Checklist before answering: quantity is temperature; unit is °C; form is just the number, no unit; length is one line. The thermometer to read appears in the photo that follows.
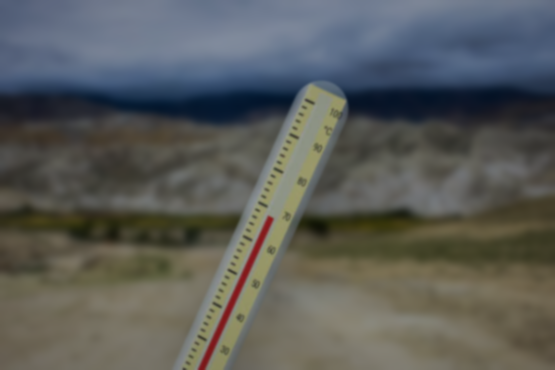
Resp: 68
